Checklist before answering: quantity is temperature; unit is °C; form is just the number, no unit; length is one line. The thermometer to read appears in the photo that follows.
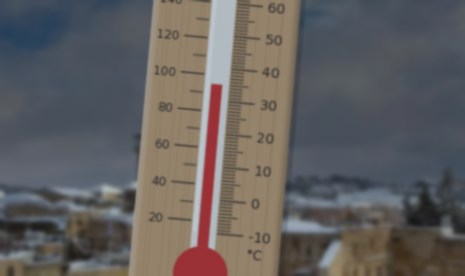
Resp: 35
